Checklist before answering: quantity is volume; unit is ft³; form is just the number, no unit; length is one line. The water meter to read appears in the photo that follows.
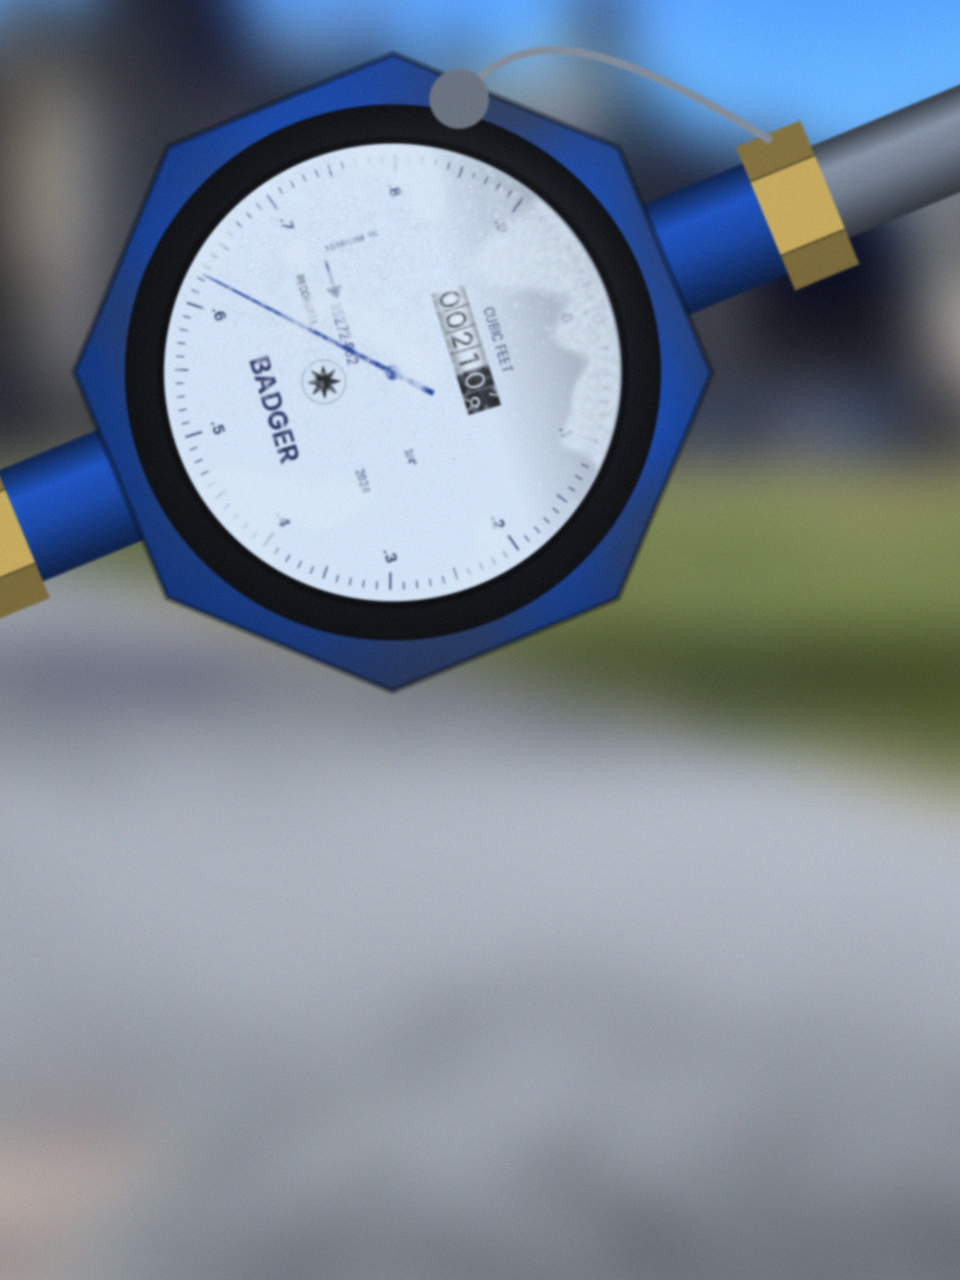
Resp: 2107.62
